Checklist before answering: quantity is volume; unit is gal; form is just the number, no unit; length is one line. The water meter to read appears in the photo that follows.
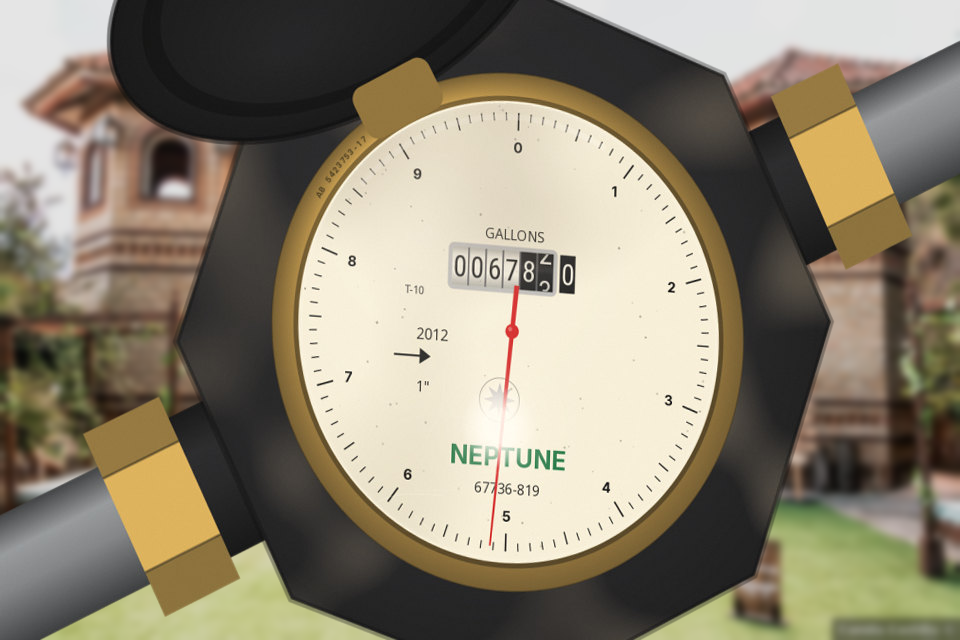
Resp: 67825.1
